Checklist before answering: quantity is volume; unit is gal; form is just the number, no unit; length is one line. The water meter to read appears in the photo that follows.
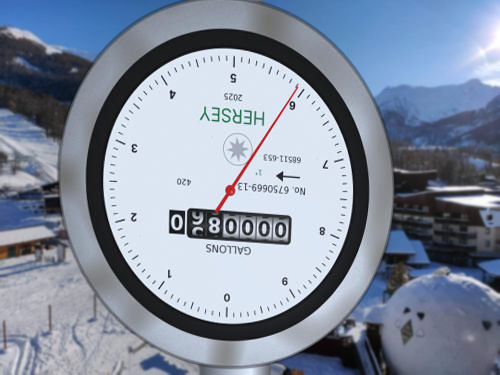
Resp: 855.9
